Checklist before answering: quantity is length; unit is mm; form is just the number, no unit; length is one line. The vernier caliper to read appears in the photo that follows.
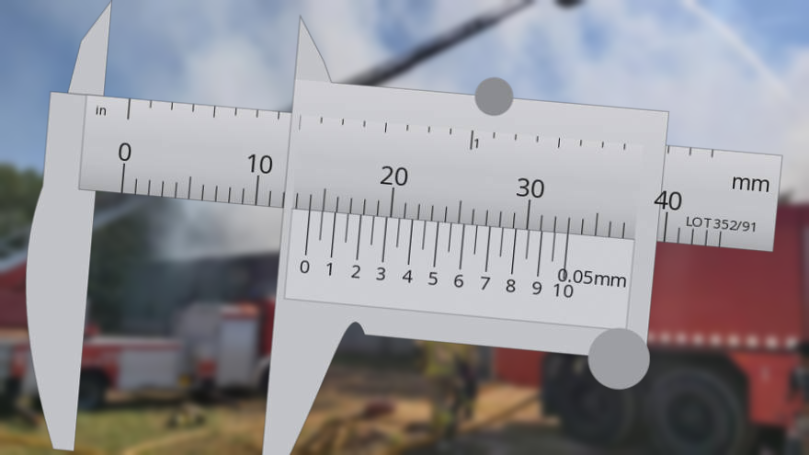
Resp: 14.0
